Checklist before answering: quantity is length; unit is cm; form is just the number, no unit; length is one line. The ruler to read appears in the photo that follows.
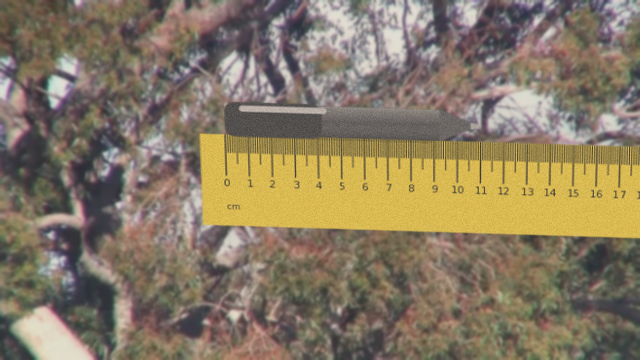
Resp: 11
